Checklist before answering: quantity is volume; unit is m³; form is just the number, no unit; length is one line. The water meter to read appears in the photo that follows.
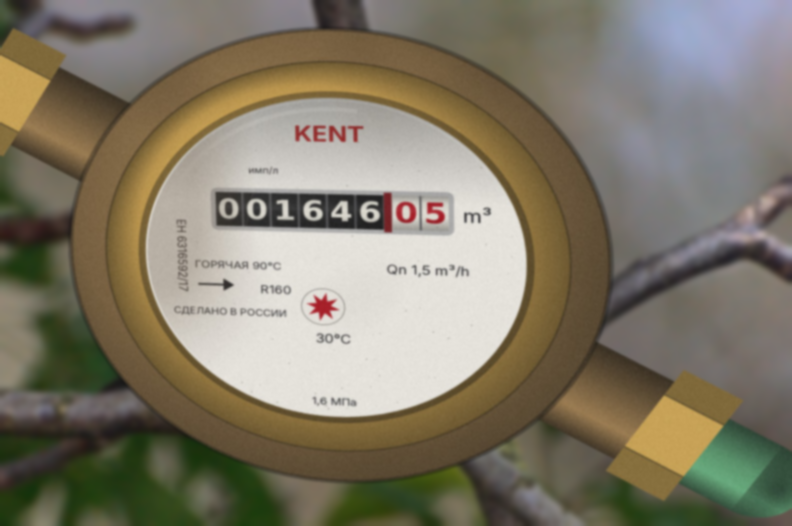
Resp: 1646.05
